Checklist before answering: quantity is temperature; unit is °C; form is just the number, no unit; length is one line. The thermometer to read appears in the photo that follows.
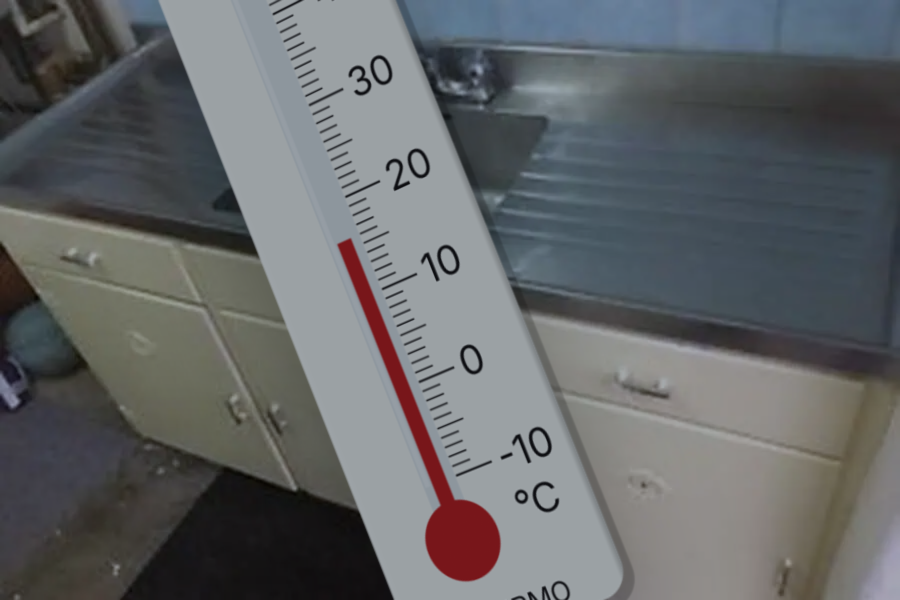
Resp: 16
